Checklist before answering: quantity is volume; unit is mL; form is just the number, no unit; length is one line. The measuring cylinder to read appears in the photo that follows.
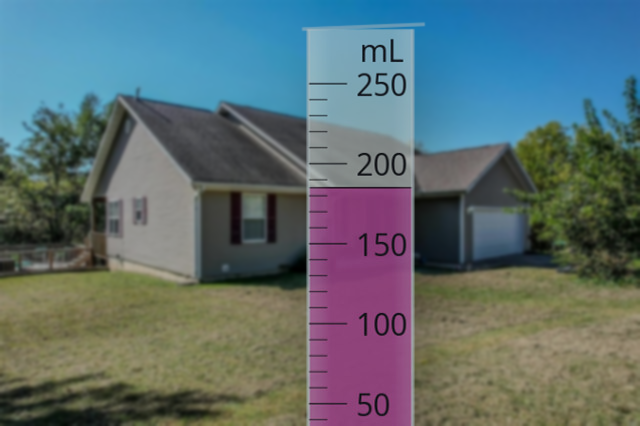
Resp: 185
